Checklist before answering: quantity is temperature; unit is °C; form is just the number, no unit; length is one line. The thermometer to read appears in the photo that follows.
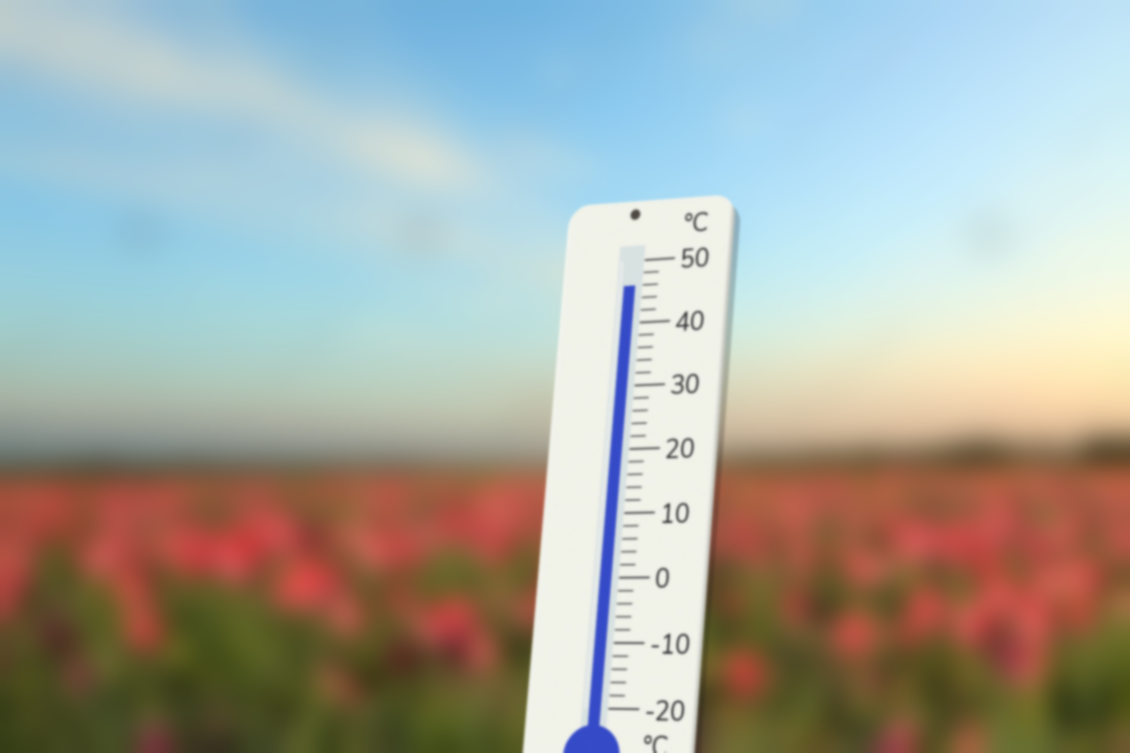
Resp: 46
